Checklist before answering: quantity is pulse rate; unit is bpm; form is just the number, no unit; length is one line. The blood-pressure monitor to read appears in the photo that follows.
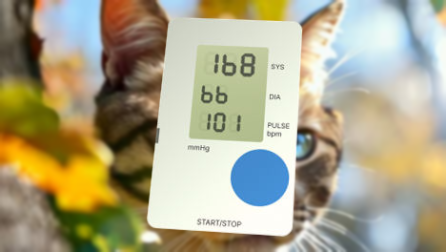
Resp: 101
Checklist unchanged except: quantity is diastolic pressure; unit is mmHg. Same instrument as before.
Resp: 66
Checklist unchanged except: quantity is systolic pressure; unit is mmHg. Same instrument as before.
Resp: 168
